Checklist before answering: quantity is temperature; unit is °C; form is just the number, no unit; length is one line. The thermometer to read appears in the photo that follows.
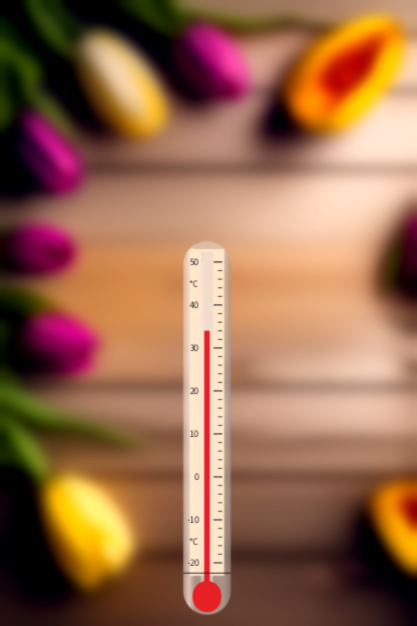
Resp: 34
